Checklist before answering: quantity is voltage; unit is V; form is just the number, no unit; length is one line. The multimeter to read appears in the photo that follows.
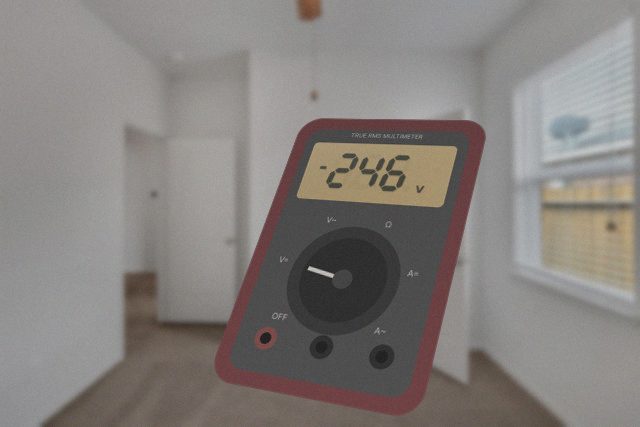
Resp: -246
